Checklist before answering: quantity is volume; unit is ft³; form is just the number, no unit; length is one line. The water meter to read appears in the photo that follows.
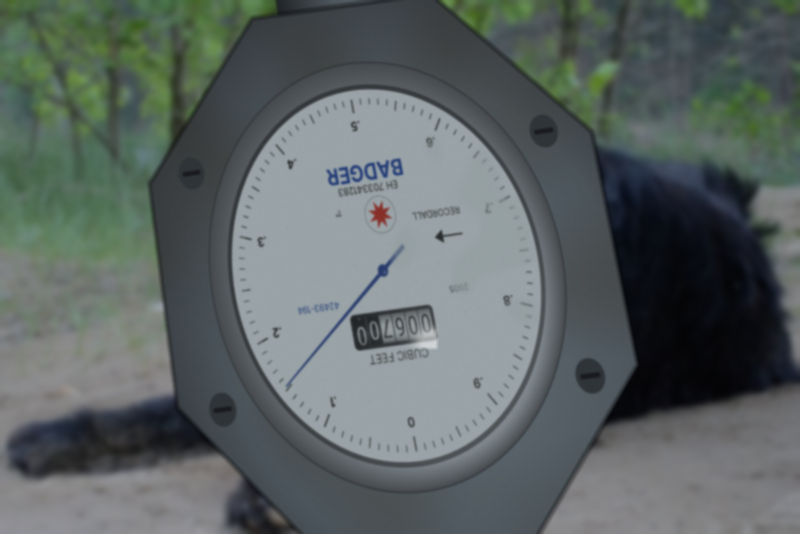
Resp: 6700.15
